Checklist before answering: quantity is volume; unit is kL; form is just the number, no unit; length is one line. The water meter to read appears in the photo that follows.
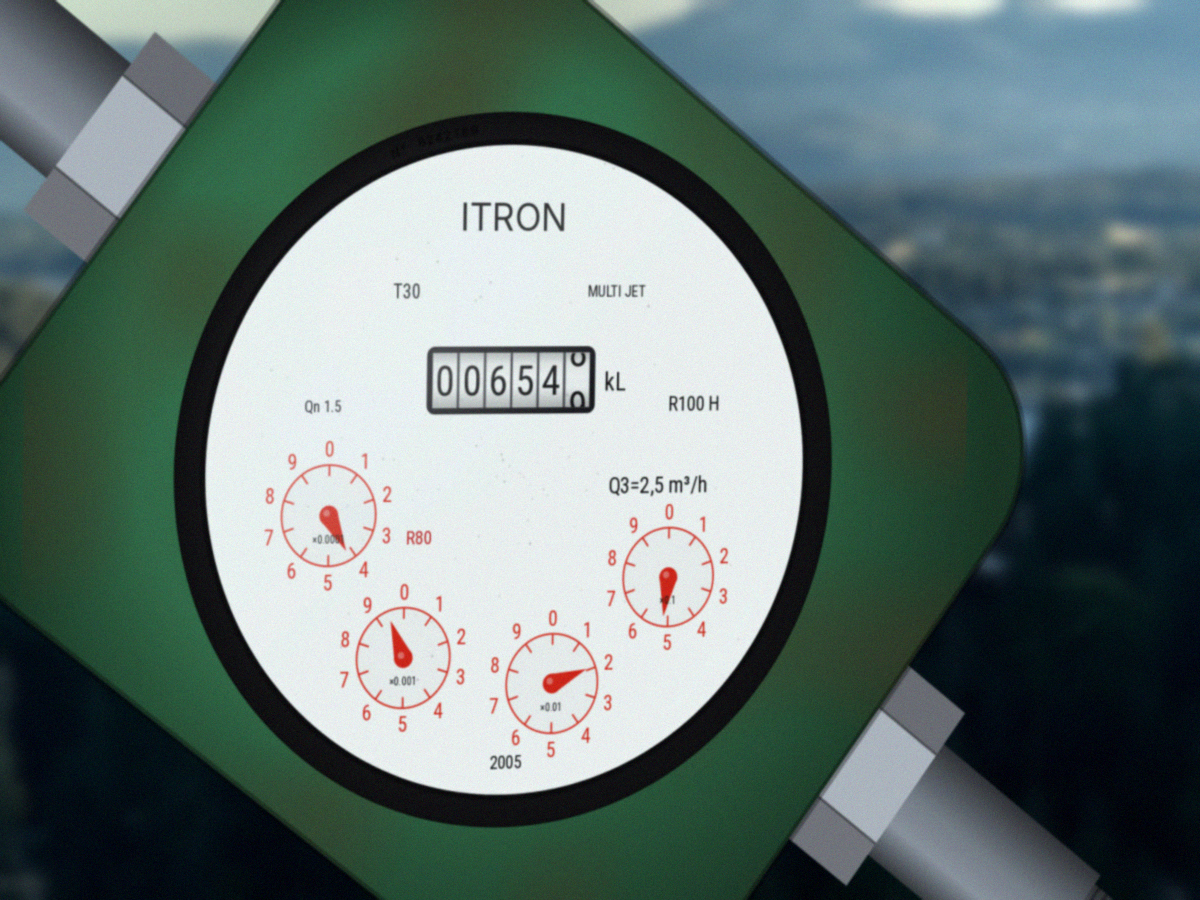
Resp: 6548.5194
